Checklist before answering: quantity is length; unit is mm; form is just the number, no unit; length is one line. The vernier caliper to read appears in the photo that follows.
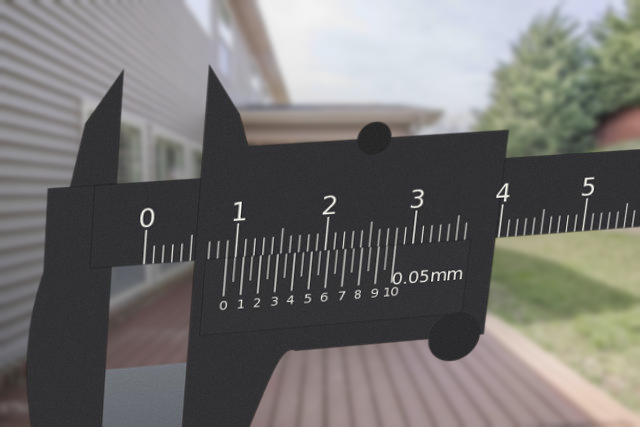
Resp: 9.0
